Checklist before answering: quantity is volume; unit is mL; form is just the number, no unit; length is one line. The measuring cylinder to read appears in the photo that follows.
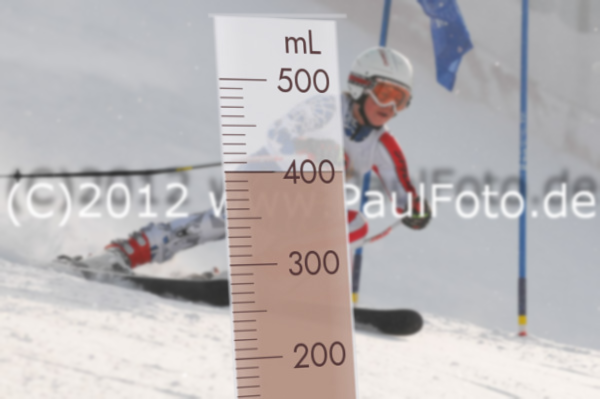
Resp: 400
